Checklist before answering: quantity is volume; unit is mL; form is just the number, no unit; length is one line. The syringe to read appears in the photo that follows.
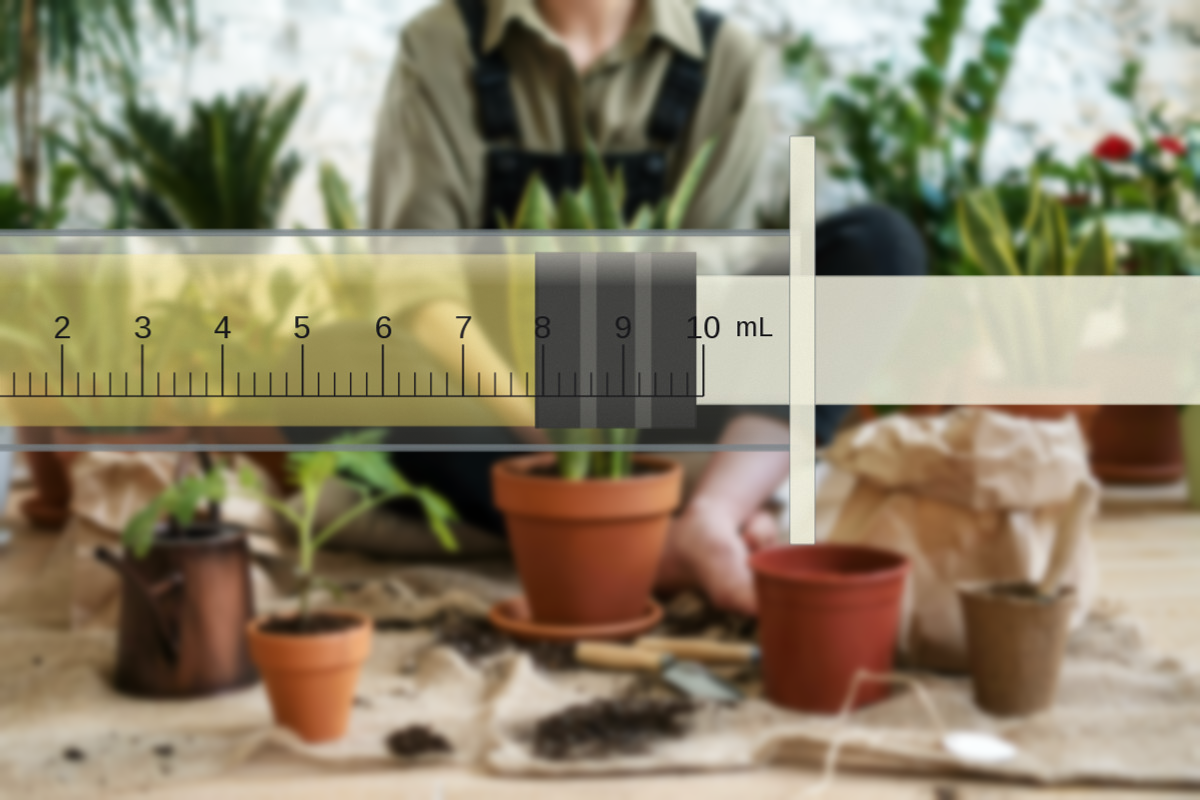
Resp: 7.9
